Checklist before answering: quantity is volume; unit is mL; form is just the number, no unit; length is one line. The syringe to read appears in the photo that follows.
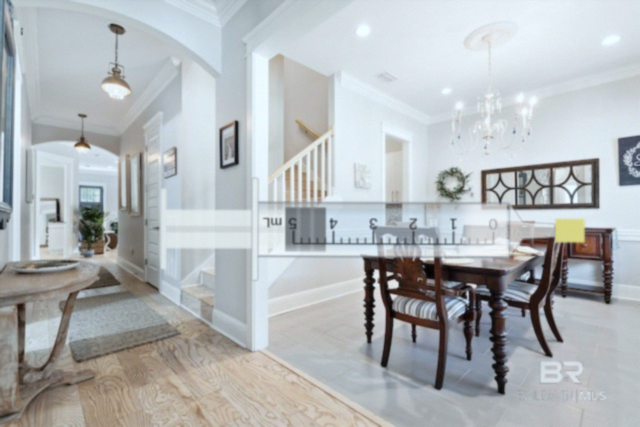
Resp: 4.2
